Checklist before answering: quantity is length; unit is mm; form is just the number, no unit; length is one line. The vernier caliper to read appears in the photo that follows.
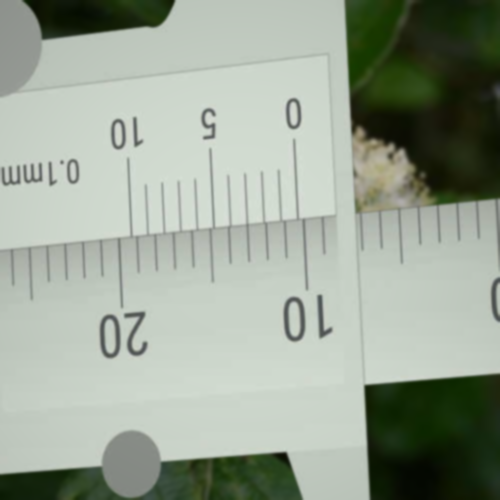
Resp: 10.3
